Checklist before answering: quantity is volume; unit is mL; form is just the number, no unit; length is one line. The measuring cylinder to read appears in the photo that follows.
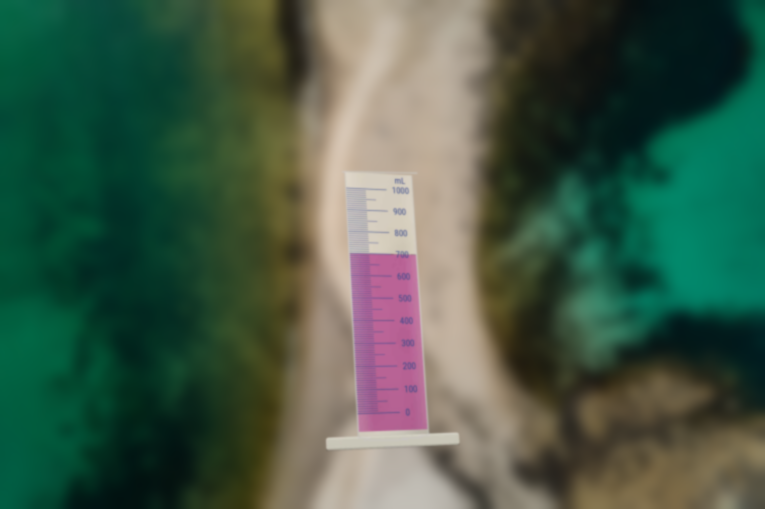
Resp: 700
